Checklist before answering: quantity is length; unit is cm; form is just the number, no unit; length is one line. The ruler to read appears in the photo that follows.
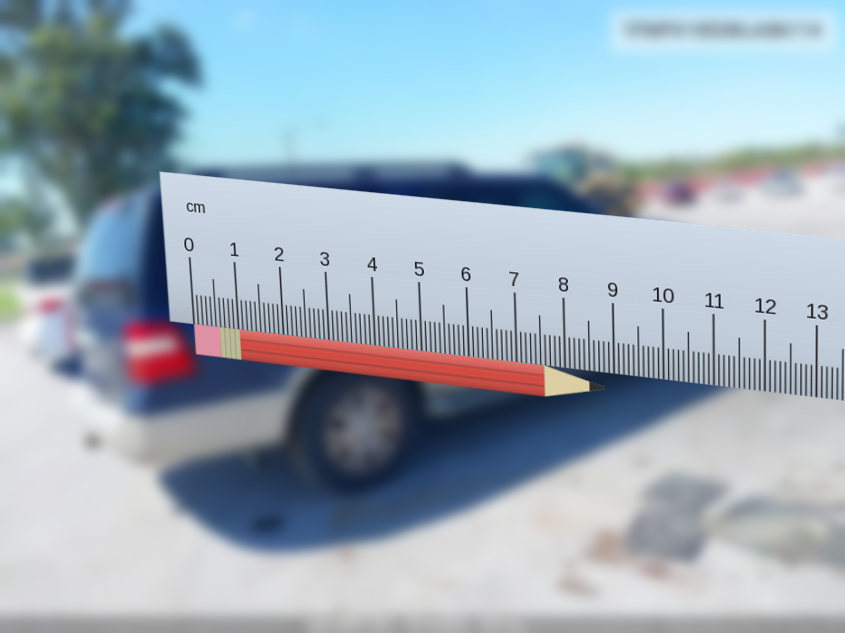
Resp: 8.8
